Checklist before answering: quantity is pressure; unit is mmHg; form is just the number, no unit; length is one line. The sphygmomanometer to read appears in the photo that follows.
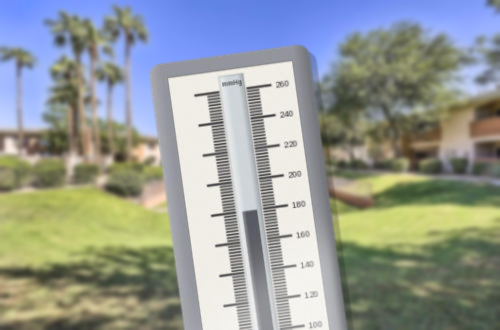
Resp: 180
